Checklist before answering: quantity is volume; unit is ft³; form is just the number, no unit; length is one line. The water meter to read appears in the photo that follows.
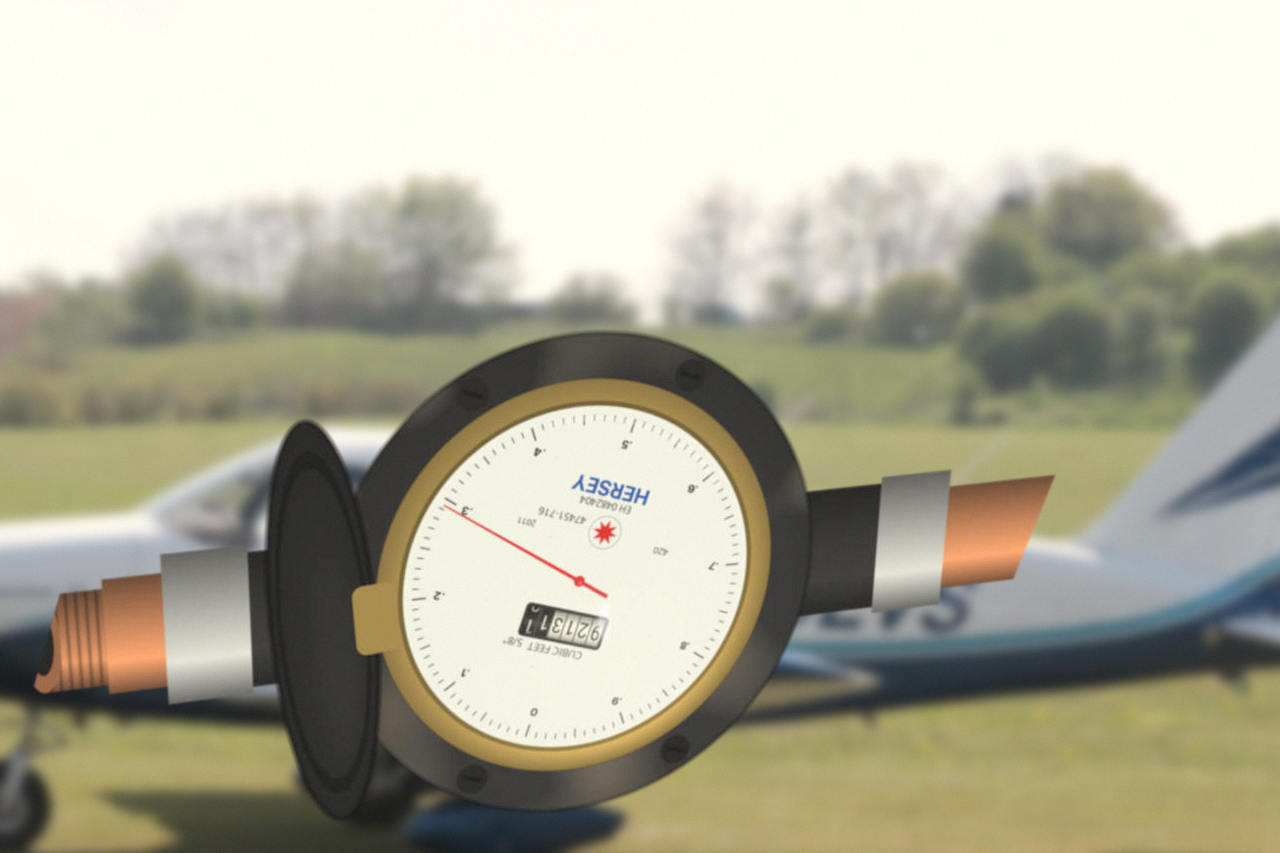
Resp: 921311.29
